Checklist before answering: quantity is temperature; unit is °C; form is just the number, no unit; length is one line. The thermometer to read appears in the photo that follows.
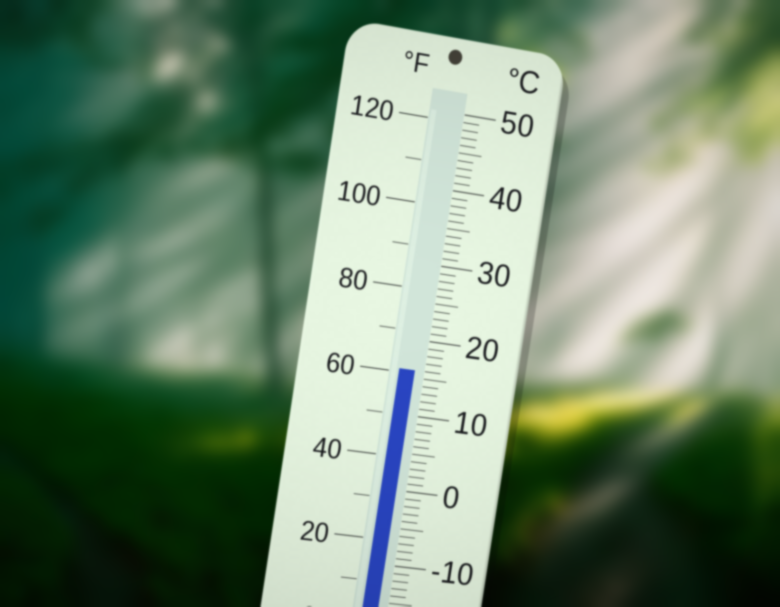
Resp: 16
